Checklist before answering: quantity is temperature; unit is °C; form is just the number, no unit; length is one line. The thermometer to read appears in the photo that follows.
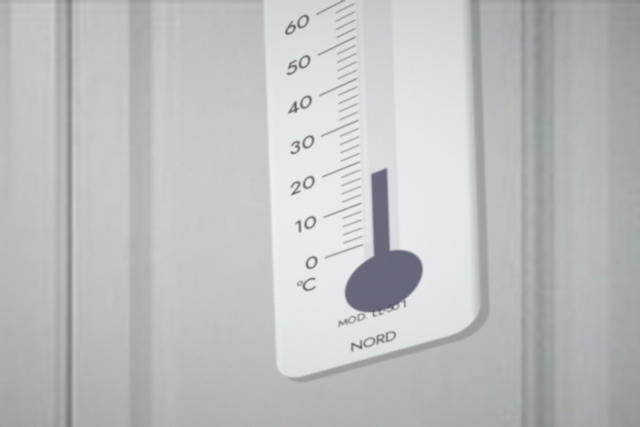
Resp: 16
